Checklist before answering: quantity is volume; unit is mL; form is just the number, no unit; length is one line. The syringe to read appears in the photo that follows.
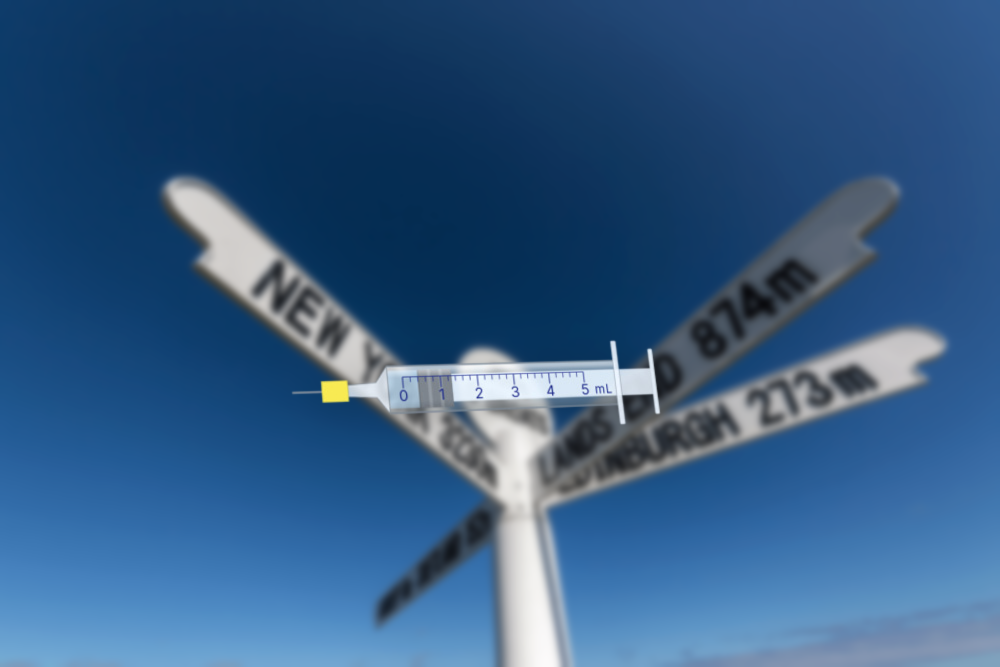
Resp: 0.4
